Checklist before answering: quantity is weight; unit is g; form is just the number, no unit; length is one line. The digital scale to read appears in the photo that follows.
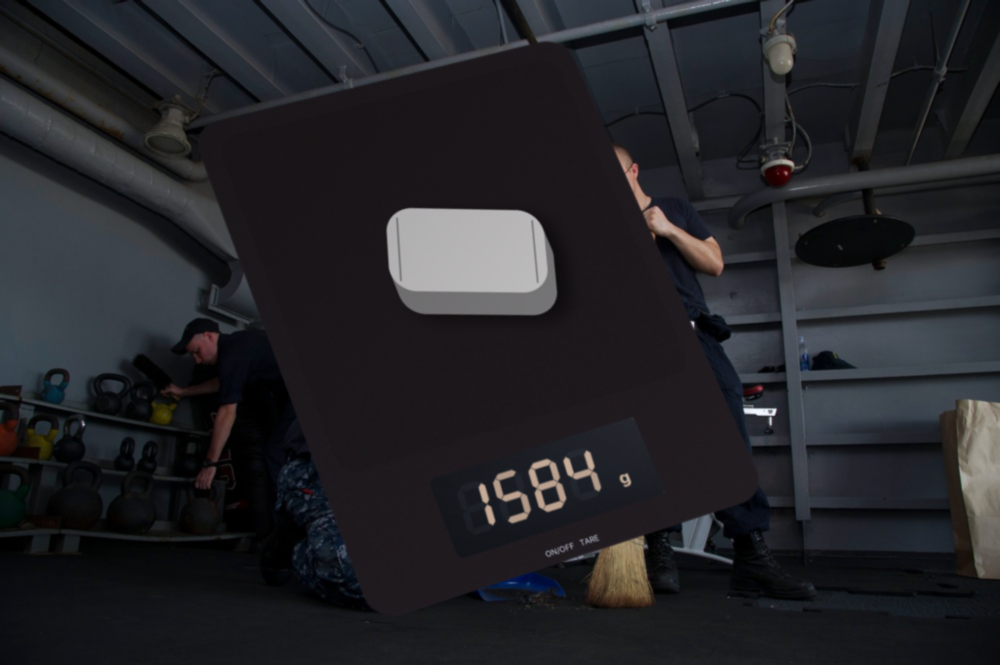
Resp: 1584
